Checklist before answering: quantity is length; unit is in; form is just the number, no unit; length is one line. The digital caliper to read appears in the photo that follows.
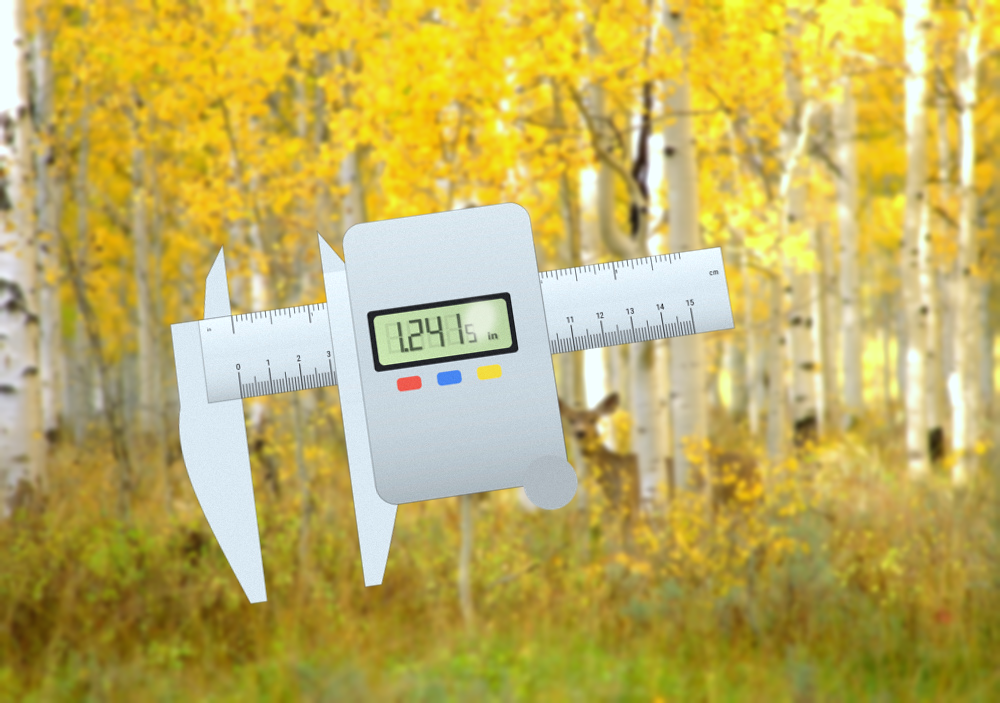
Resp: 1.2415
